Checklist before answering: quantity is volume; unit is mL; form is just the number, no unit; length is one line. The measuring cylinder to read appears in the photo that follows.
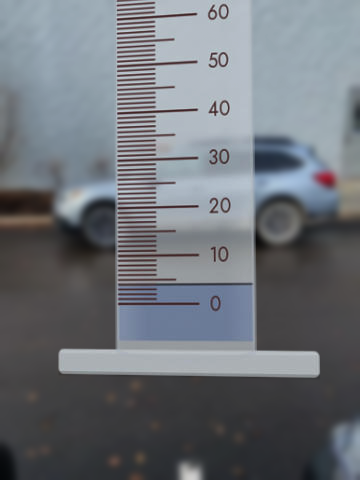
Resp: 4
